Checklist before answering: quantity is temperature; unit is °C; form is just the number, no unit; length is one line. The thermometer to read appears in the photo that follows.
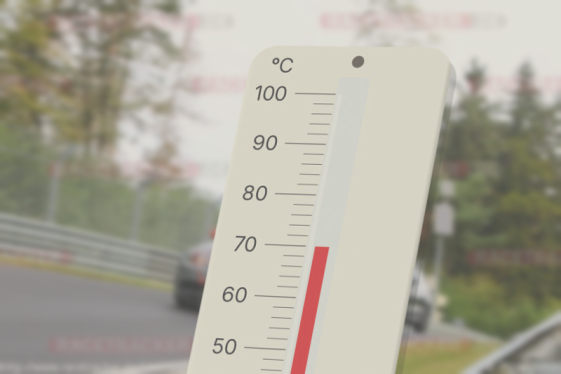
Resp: 70
